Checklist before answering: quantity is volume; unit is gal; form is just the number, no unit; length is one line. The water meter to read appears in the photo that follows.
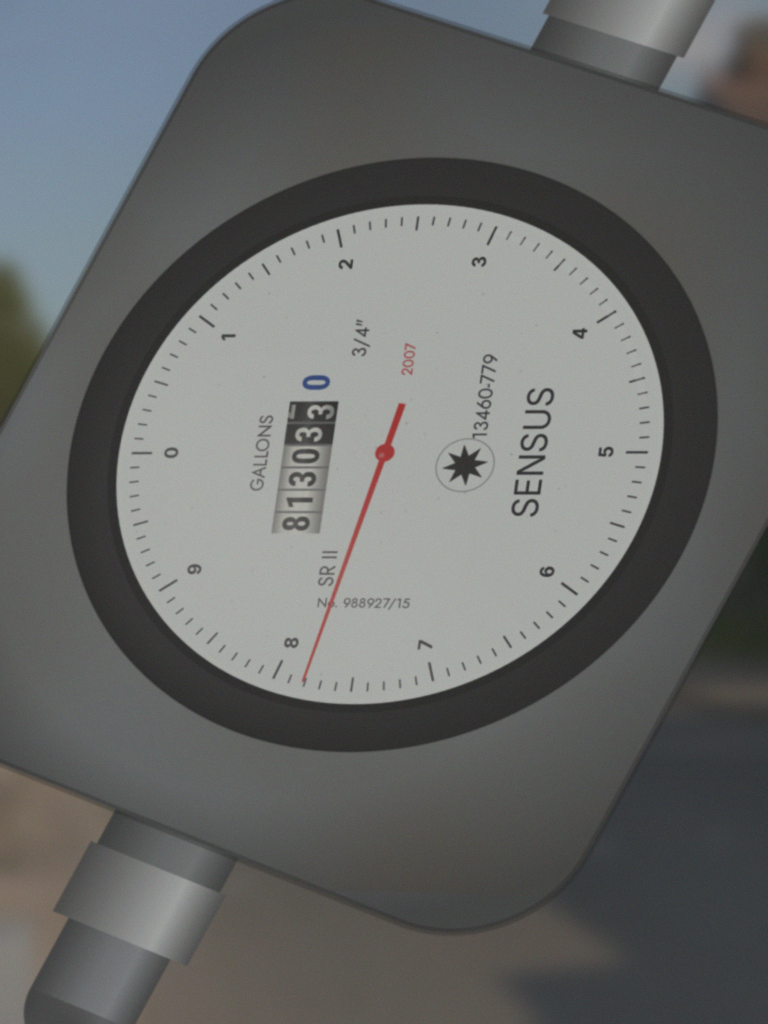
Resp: 8130327.8
